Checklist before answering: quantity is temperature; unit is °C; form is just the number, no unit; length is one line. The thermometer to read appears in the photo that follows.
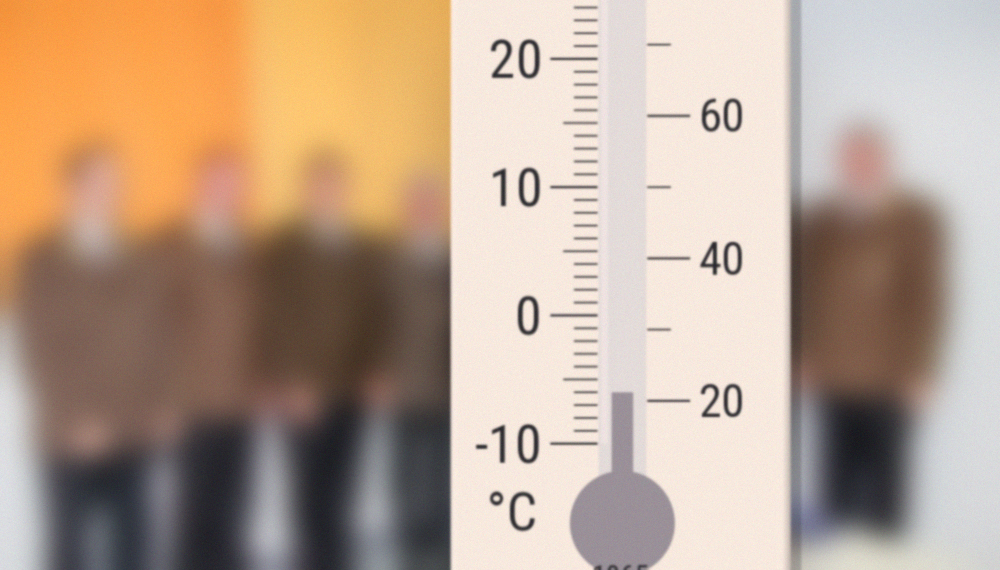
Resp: -6
